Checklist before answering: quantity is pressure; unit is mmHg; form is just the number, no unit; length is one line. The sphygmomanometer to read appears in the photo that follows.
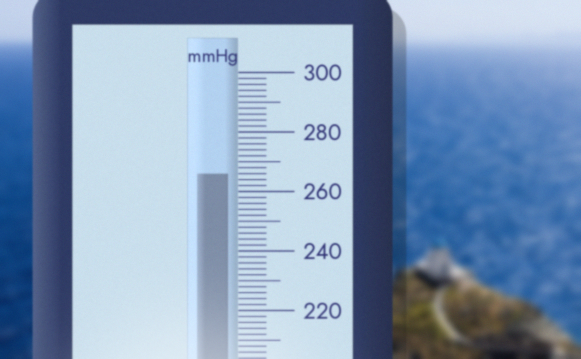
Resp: 266
